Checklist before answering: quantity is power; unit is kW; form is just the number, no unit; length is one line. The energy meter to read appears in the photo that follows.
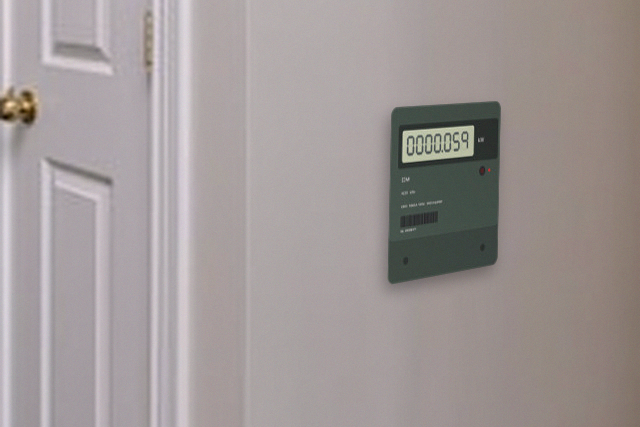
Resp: 0.059
